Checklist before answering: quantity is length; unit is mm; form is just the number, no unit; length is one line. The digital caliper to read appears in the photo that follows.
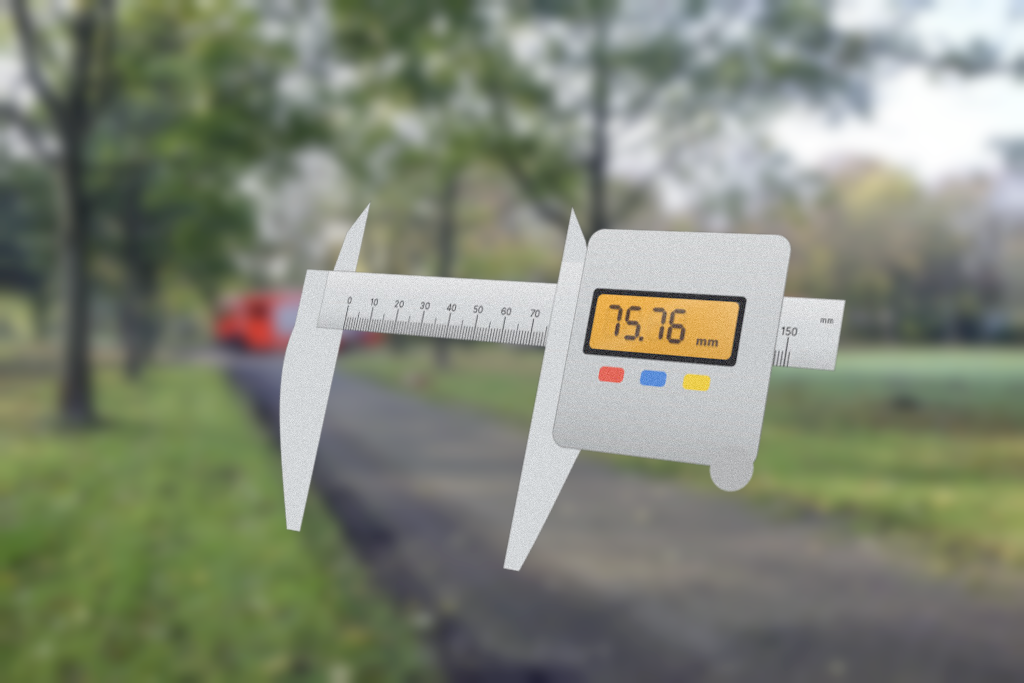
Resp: 75.76
